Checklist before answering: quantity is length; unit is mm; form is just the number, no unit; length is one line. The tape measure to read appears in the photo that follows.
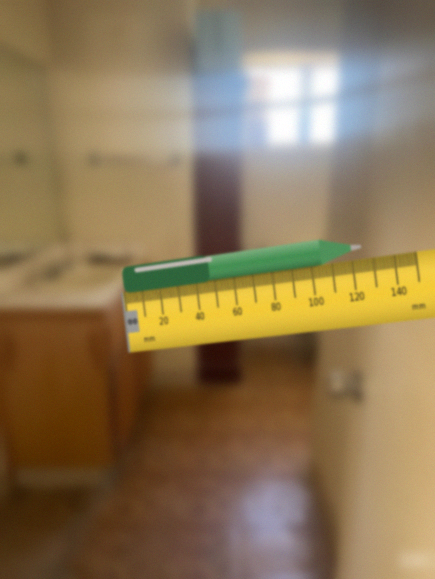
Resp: 125
